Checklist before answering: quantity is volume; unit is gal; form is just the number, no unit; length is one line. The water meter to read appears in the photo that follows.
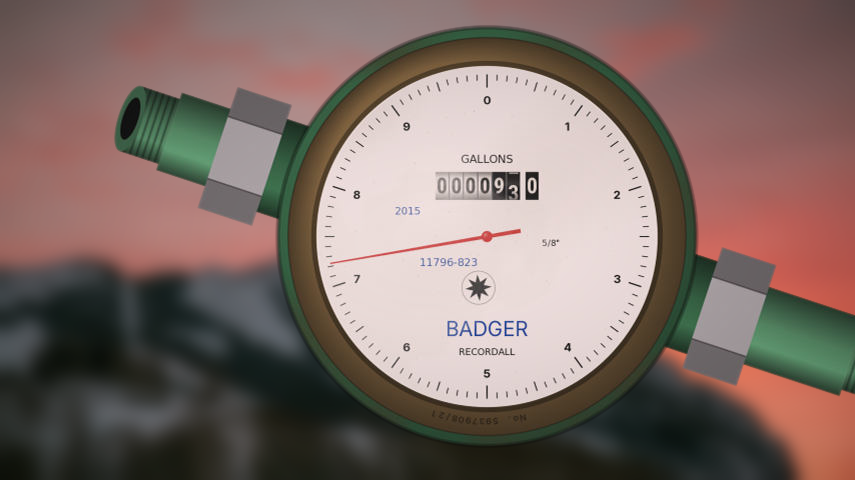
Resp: 927.2
